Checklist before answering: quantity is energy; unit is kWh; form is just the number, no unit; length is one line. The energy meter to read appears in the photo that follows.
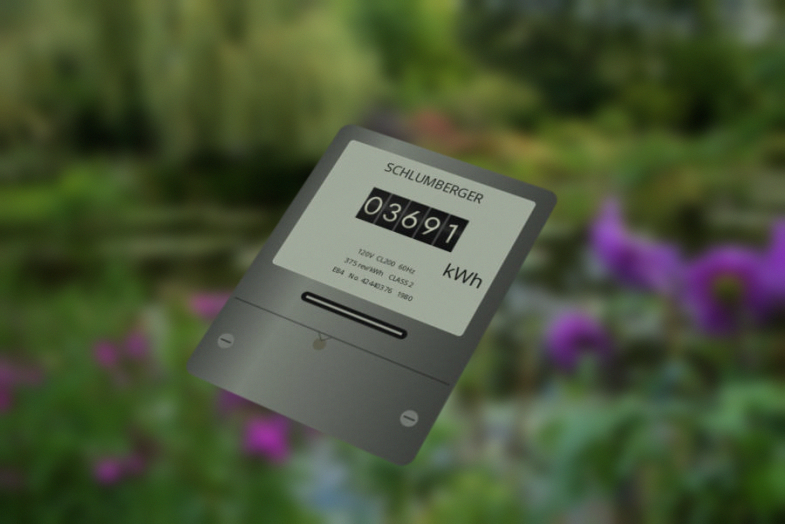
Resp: 3691
